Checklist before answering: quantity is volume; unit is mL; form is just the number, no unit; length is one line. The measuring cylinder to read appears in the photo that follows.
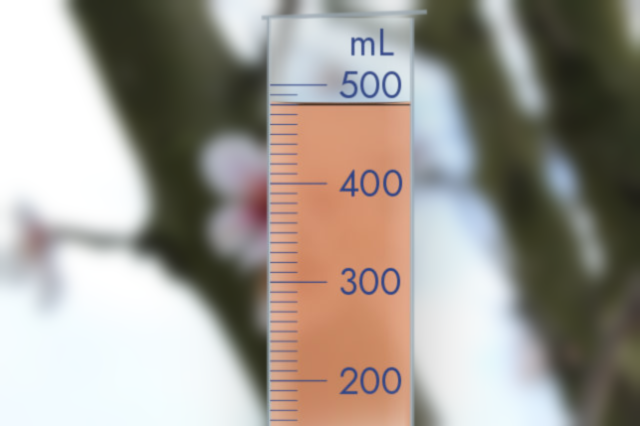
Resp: 480
